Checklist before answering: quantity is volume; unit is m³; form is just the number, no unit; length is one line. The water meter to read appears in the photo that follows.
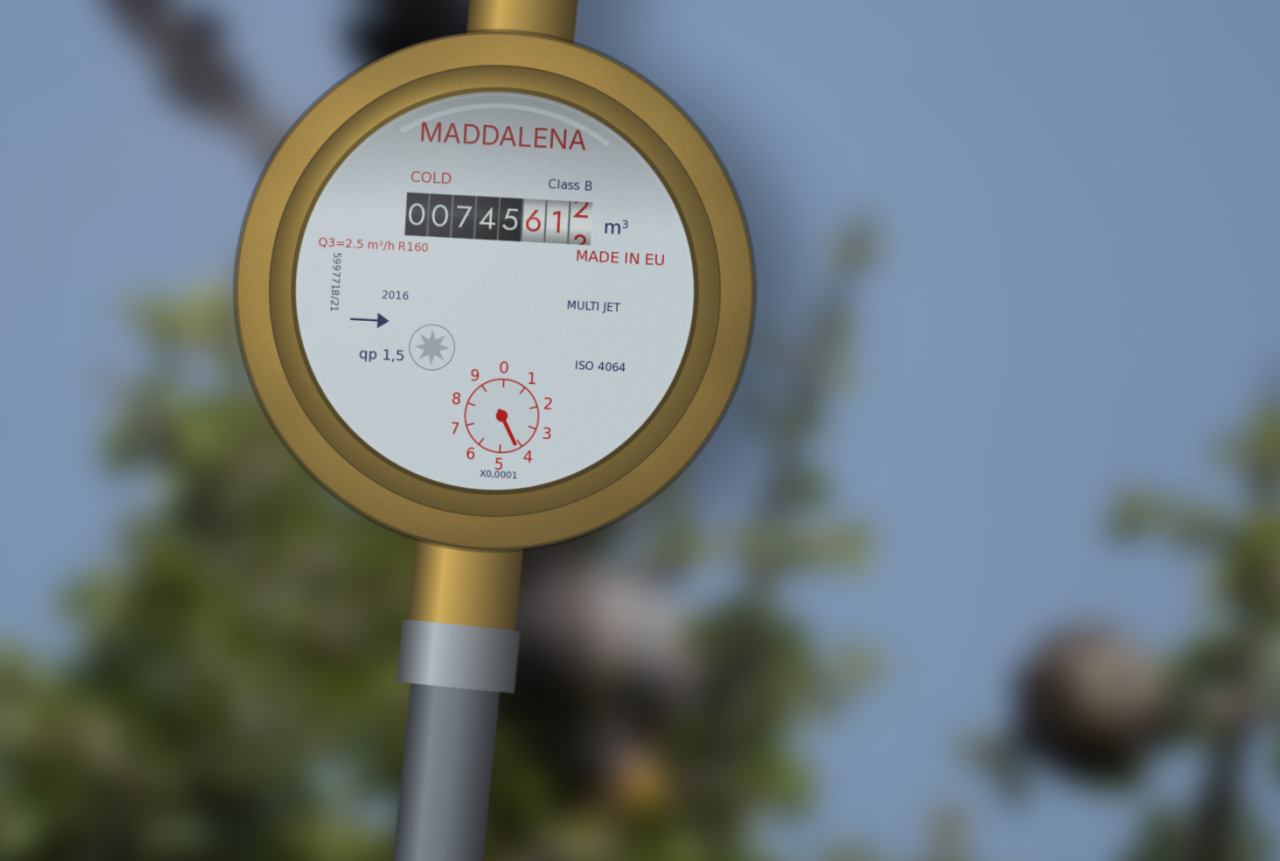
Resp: 745.6124
